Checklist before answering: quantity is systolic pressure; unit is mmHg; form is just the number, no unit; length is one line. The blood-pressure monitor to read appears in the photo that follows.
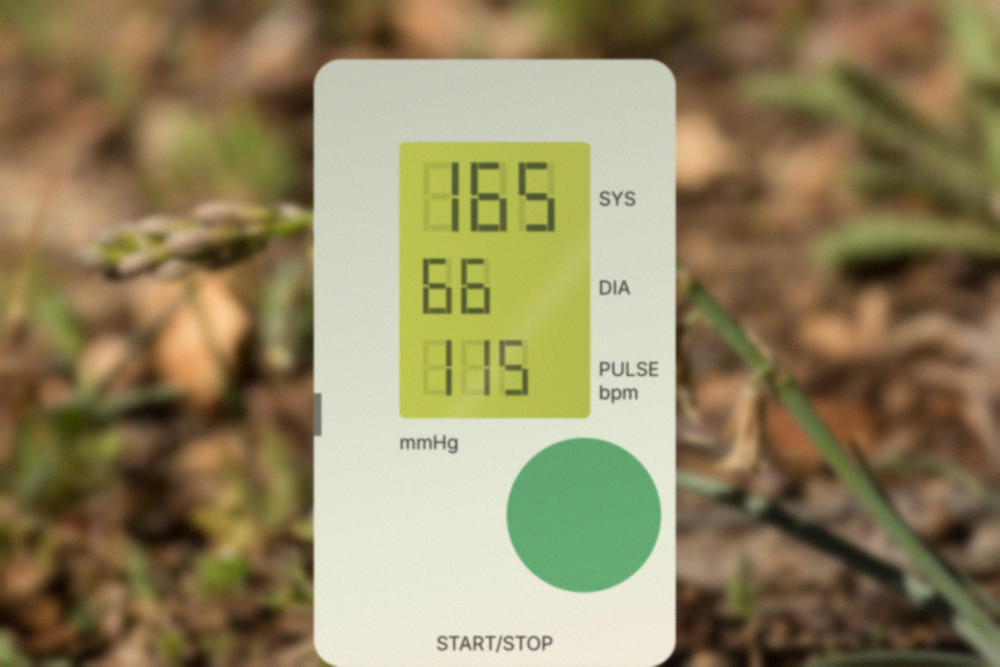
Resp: 165
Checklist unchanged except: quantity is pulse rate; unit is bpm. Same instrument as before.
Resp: 115
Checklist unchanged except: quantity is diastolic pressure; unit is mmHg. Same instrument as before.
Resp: 66
